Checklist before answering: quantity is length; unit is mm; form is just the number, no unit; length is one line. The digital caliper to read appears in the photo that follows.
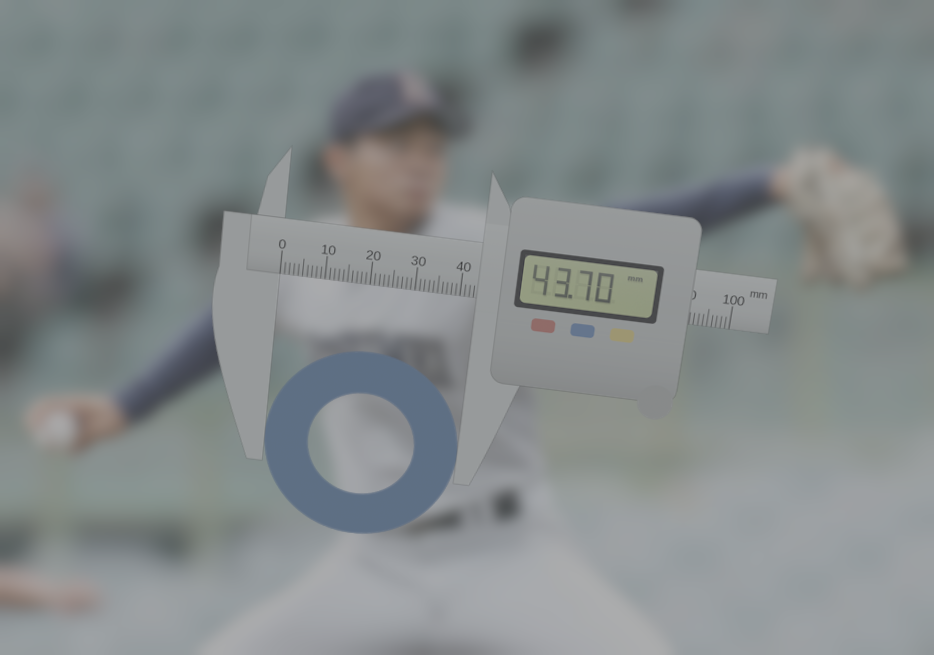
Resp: 43.70
